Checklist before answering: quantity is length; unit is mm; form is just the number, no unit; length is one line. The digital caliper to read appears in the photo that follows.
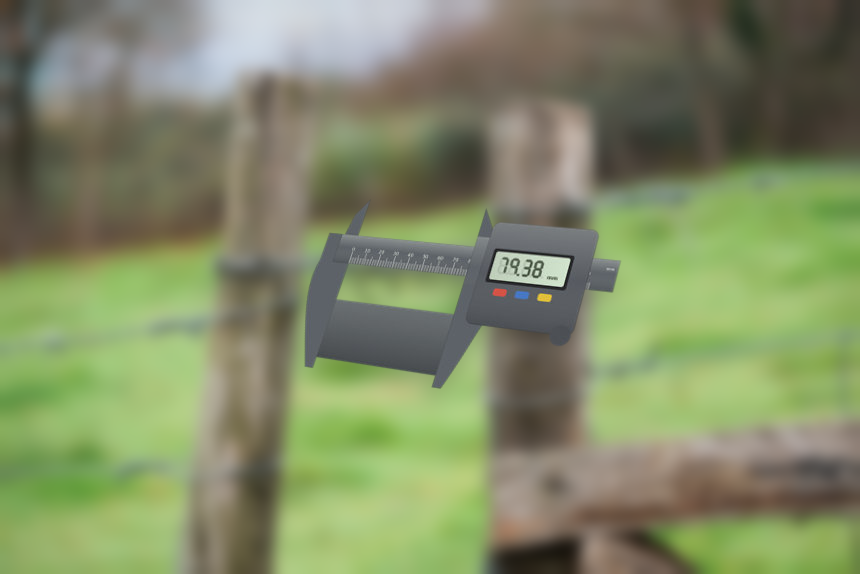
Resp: 79.38
